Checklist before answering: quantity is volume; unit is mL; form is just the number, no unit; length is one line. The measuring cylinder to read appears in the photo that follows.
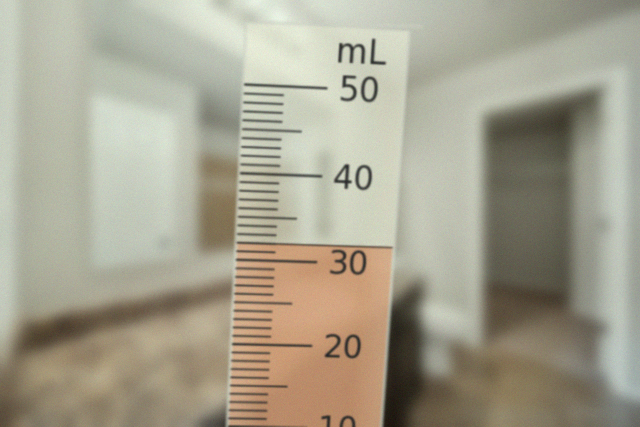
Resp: 32
